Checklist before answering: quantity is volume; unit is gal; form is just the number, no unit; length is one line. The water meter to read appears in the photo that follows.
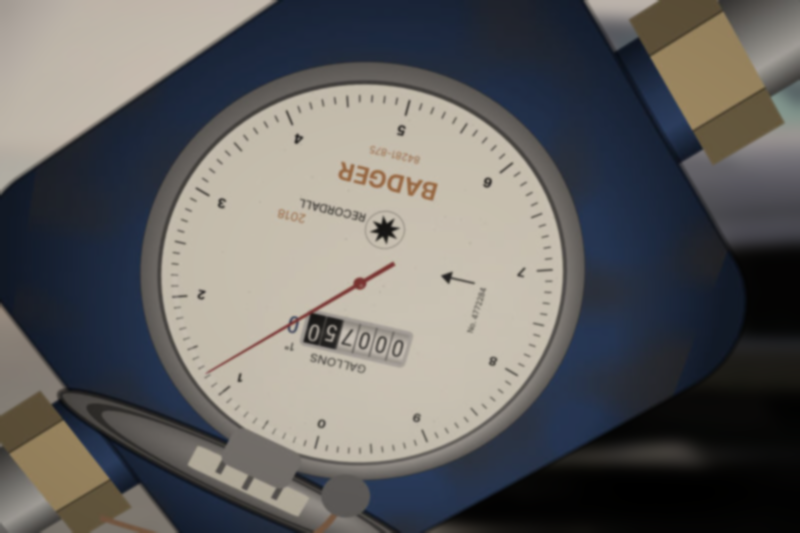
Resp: 7501.2
